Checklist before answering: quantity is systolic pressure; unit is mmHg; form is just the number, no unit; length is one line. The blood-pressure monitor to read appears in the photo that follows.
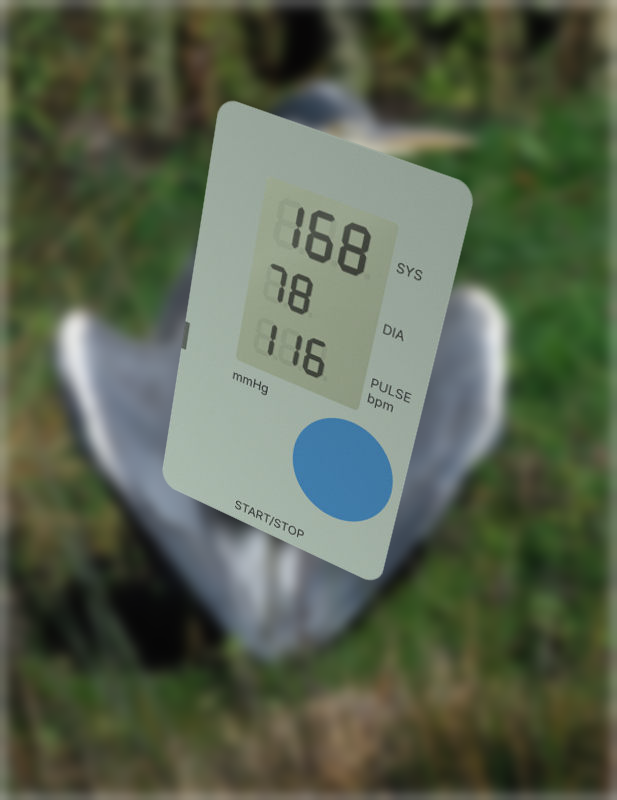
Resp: 168
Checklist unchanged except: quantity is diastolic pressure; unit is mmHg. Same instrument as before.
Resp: 78
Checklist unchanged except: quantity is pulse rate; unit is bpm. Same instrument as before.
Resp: 116
